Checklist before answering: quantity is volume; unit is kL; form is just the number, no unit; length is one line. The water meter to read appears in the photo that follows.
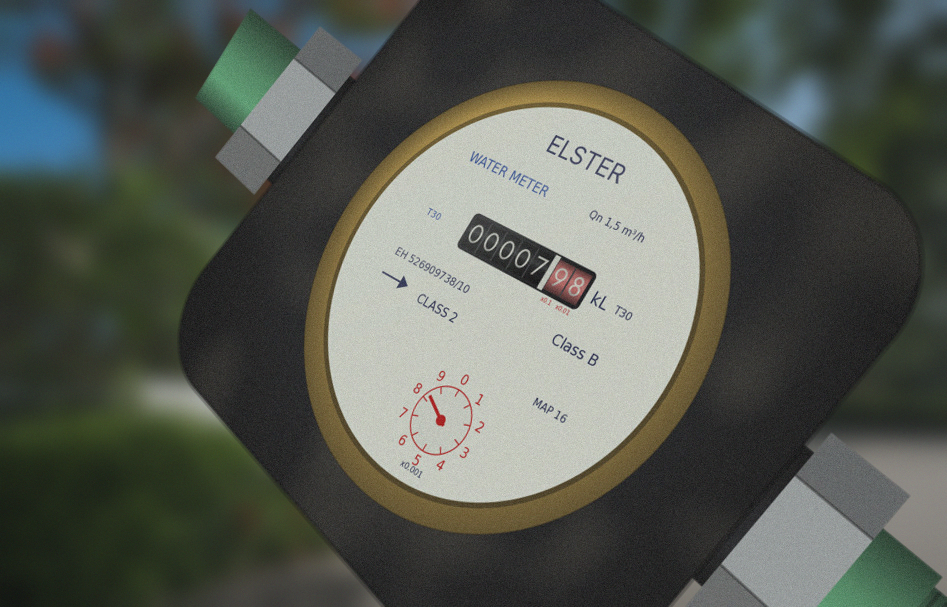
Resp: 7.988
